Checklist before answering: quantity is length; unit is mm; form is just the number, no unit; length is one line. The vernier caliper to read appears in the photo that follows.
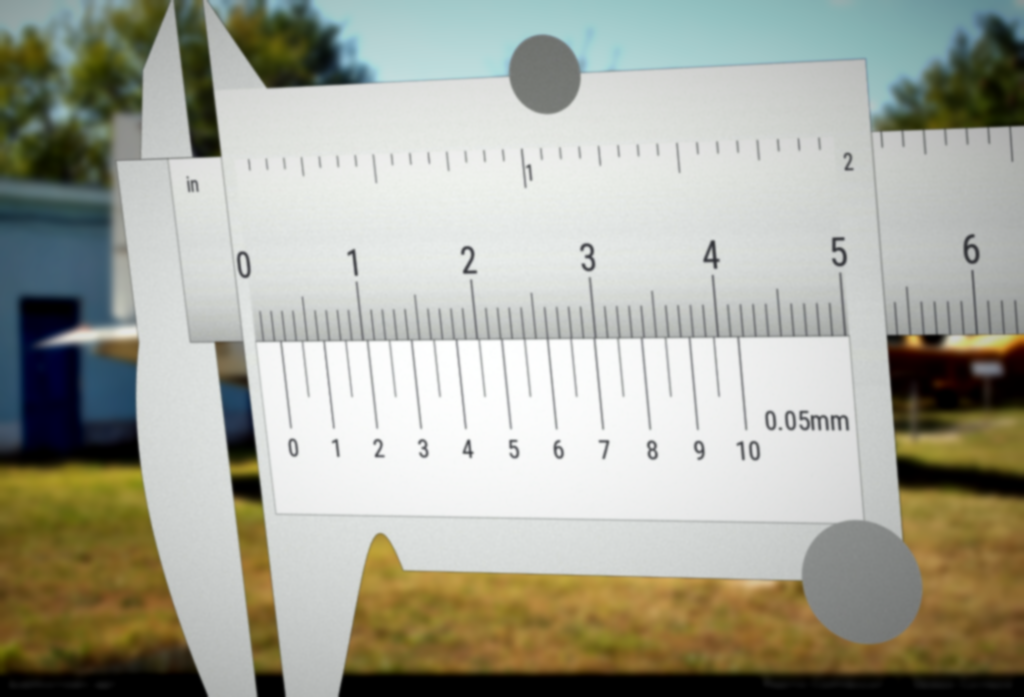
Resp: 2.6
